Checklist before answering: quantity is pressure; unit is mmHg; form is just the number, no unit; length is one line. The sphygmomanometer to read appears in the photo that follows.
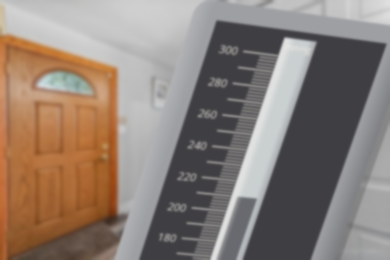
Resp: 210
